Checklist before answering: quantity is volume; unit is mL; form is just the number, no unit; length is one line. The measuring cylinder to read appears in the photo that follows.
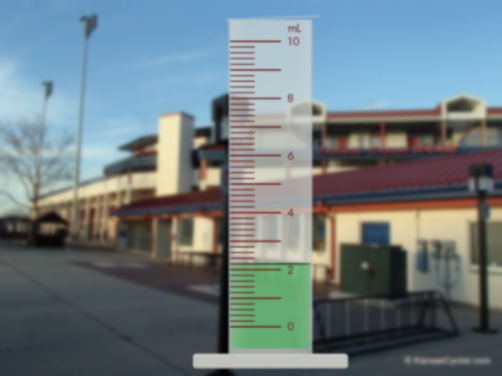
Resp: 2.2
